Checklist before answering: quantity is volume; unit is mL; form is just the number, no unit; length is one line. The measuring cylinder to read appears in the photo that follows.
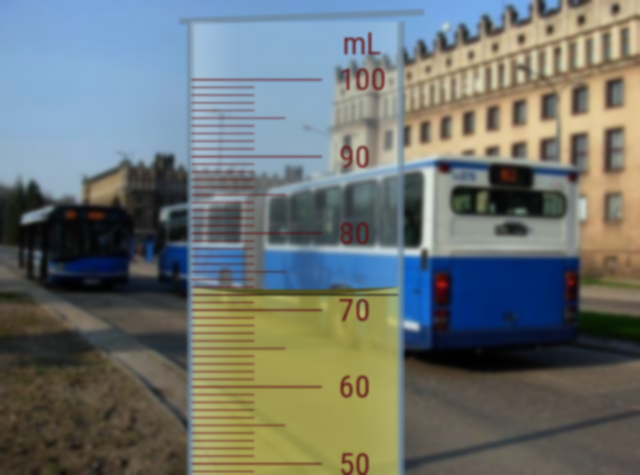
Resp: 72
